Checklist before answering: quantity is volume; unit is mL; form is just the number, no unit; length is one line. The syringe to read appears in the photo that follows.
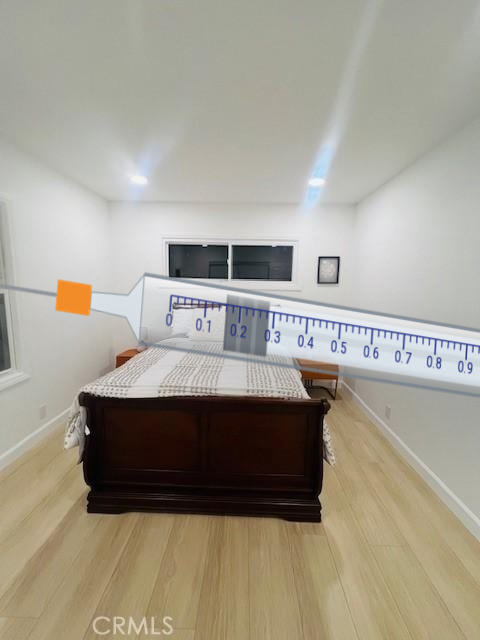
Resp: 0.16
